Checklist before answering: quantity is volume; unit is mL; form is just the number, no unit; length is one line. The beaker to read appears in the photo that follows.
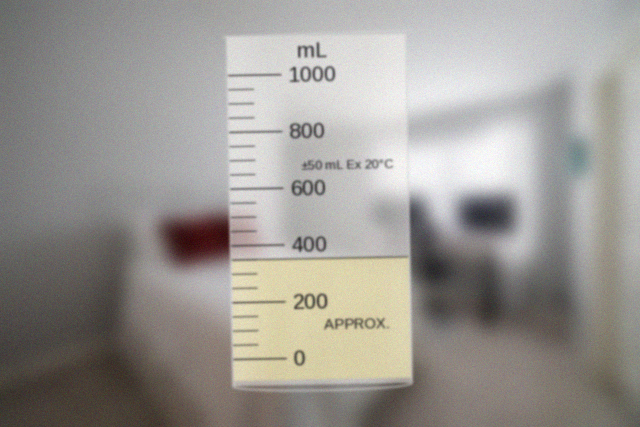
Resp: 350
